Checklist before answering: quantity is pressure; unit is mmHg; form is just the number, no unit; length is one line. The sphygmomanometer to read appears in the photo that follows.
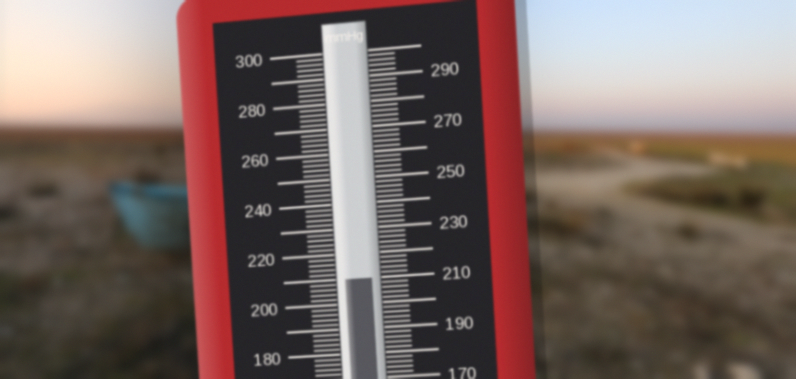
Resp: 210
